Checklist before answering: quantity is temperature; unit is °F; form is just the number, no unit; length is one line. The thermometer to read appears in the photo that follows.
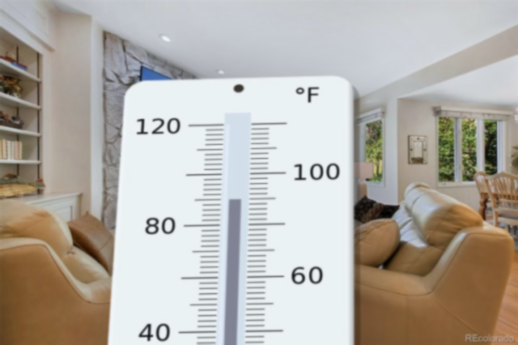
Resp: 90
